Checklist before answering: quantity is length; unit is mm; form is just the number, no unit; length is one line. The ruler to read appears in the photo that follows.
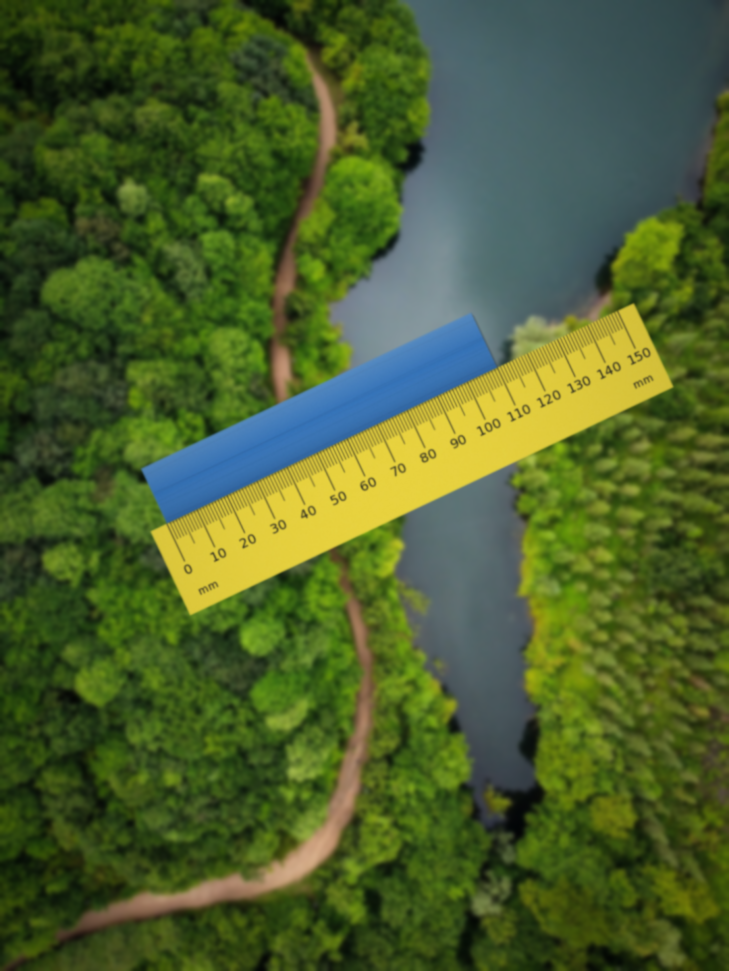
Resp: 110
